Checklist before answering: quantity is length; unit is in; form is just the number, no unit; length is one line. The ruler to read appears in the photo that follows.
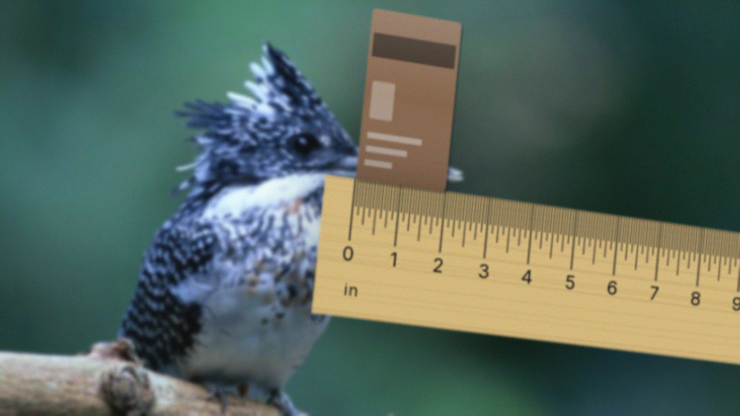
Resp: 2
